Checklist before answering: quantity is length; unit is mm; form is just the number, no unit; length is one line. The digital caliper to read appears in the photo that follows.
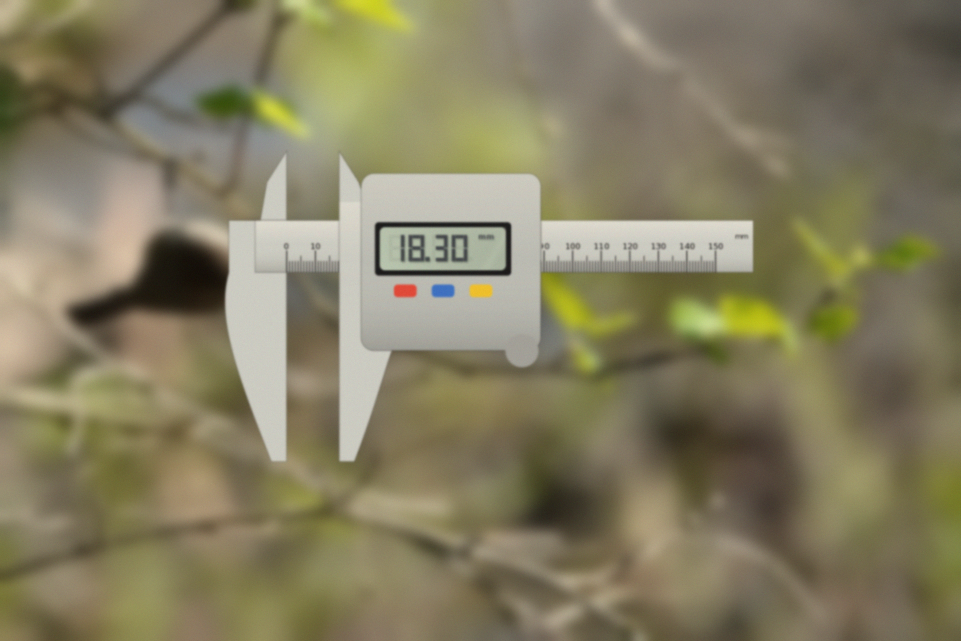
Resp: 18.30
